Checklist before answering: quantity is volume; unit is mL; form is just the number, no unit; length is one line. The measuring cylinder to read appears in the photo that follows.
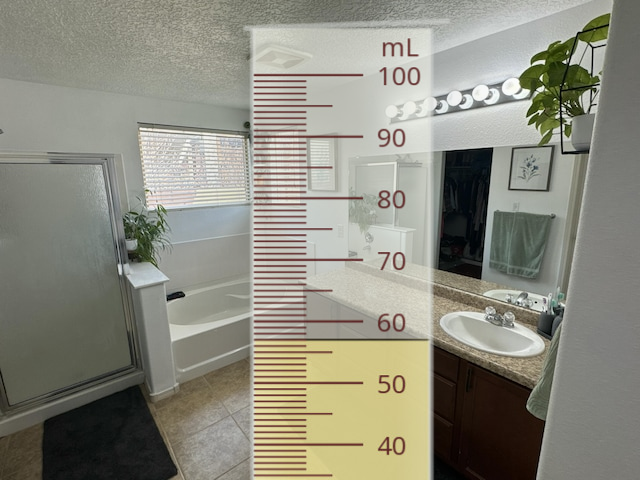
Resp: 57
